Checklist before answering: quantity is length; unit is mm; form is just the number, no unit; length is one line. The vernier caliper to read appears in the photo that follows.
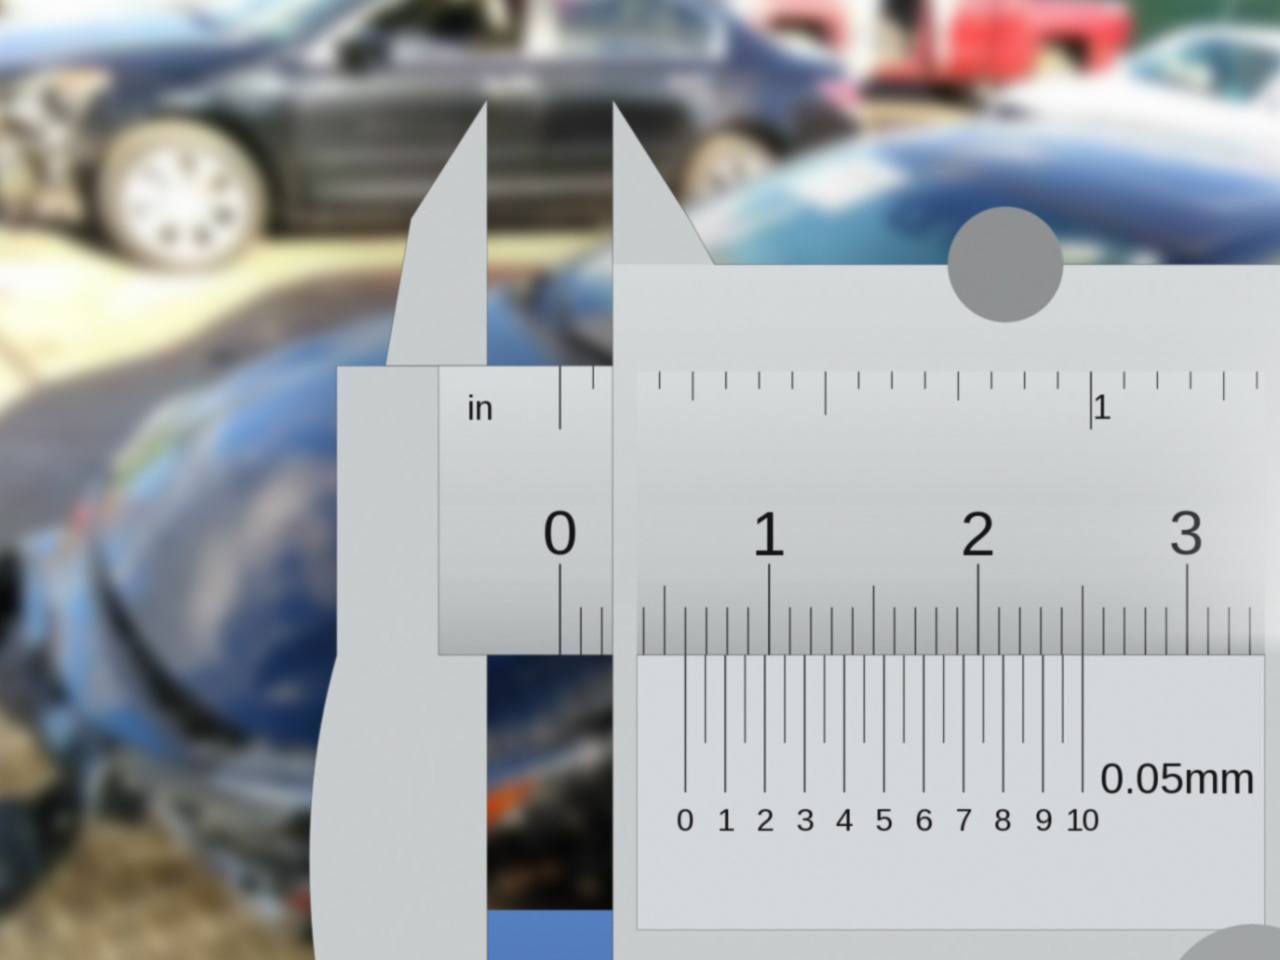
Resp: 6.0
